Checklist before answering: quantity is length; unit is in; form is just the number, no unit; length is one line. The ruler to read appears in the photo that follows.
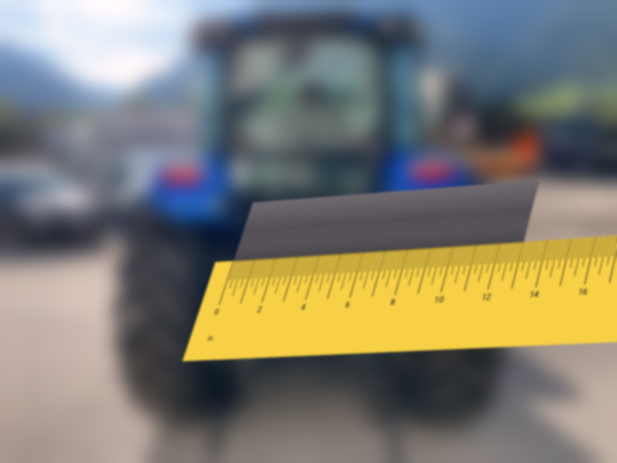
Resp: 13
